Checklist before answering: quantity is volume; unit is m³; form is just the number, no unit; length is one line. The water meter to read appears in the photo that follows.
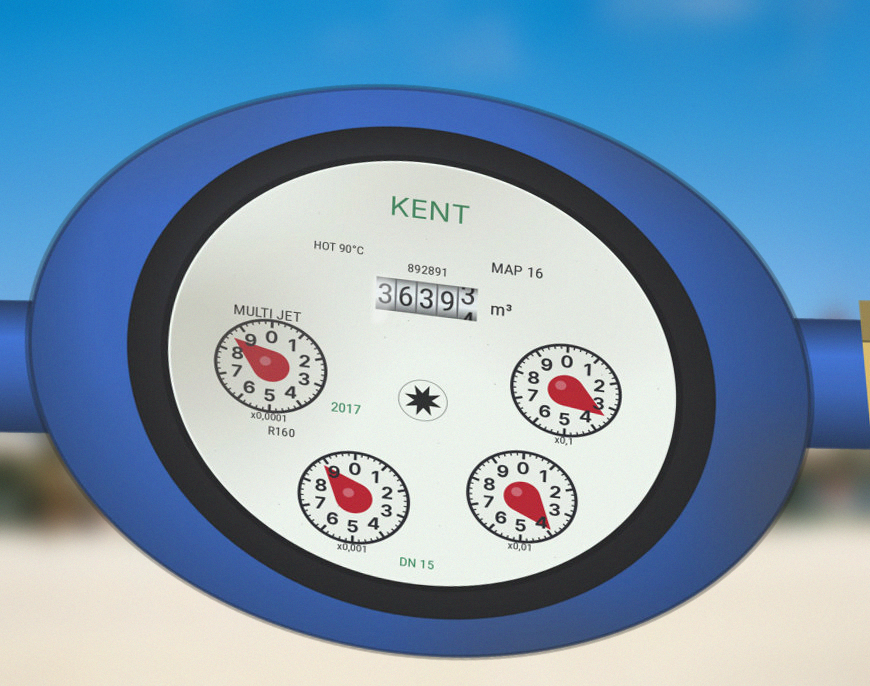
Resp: 36393.3388
